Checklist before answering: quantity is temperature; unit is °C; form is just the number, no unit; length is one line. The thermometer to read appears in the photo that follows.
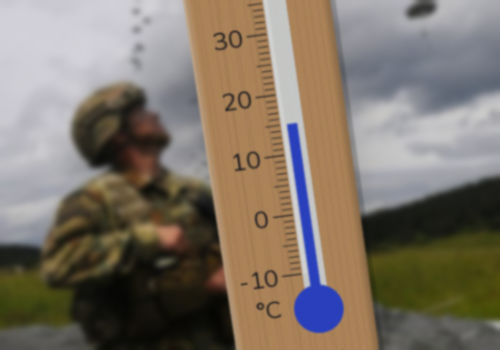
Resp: 15
